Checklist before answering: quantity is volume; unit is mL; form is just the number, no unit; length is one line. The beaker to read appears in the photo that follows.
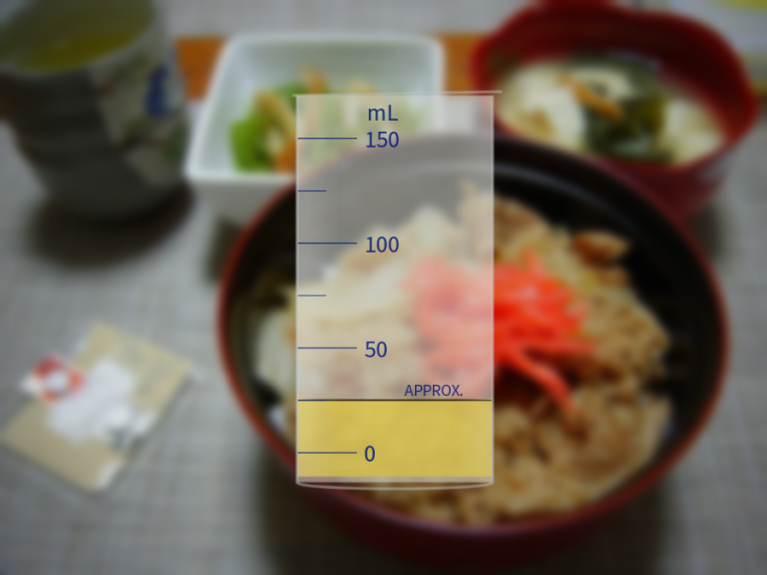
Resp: 25
